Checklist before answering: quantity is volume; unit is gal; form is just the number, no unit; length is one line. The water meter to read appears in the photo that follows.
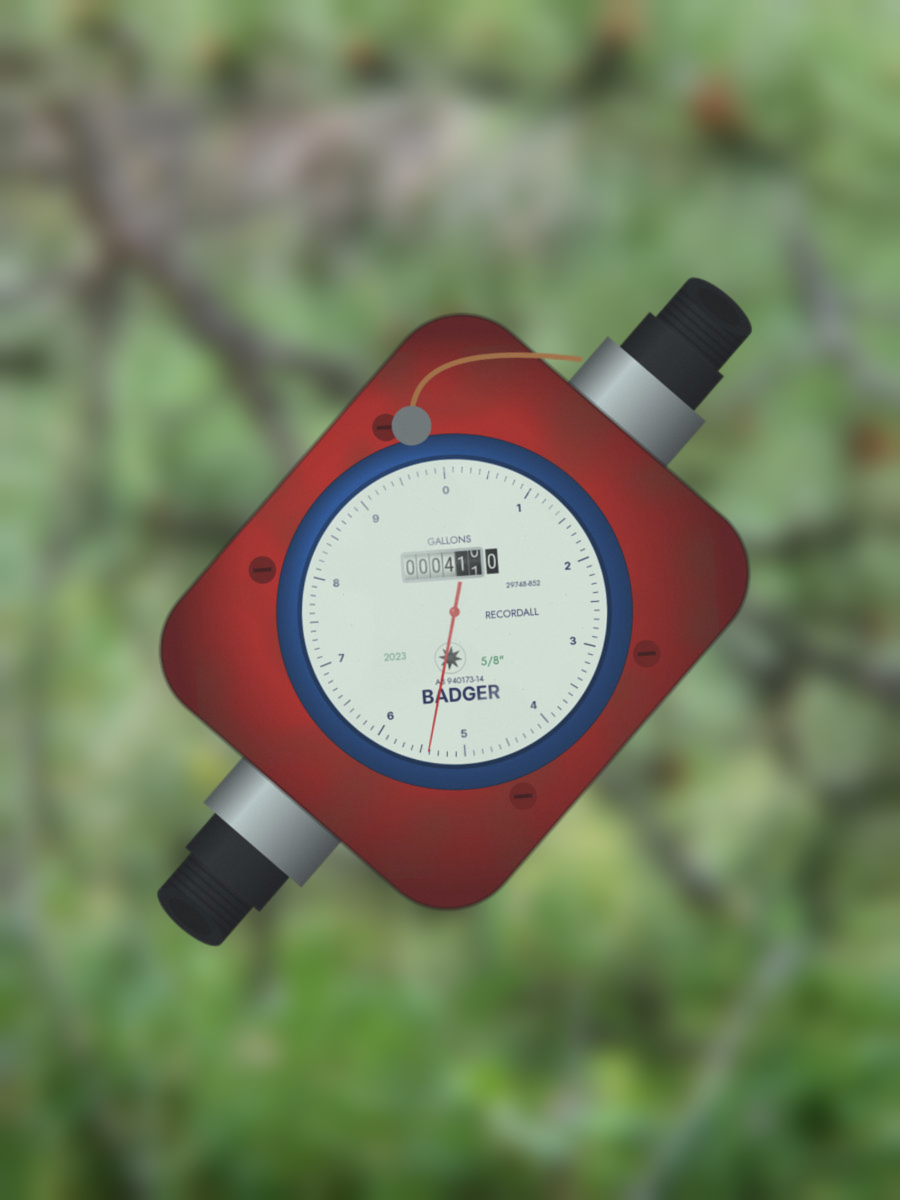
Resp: 4105.4
